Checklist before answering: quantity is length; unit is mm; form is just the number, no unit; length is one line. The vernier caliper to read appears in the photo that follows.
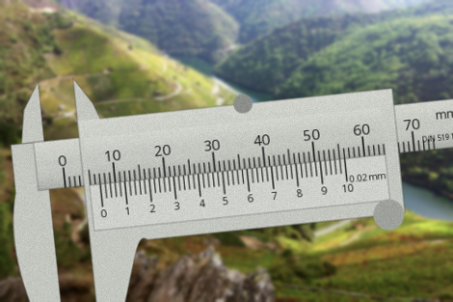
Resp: 7.0
